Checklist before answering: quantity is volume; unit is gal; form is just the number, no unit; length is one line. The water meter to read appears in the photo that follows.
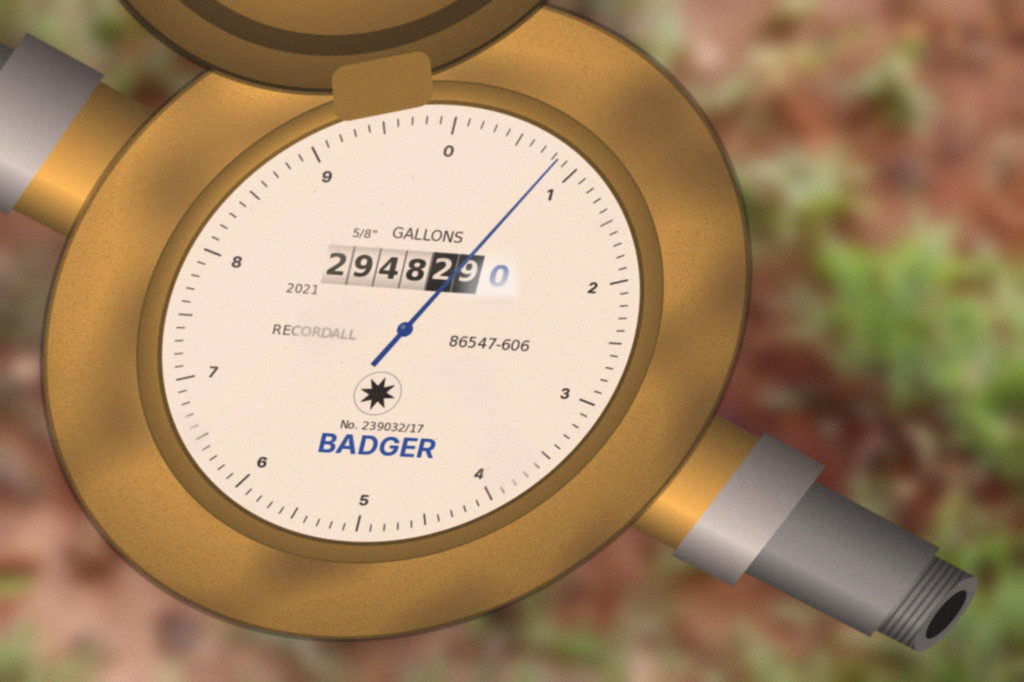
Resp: 2948290.8
